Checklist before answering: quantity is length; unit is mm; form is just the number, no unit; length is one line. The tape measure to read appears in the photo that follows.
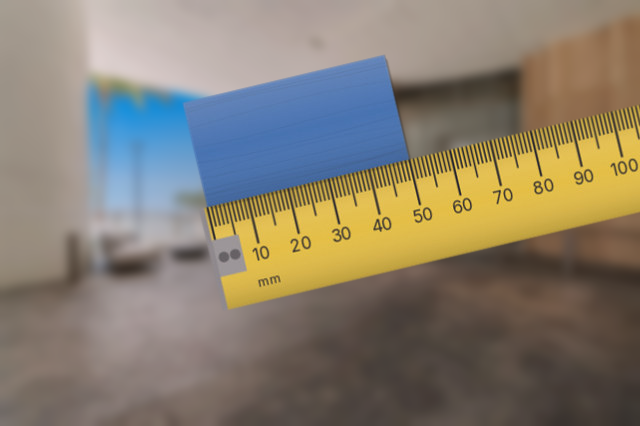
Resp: 50
